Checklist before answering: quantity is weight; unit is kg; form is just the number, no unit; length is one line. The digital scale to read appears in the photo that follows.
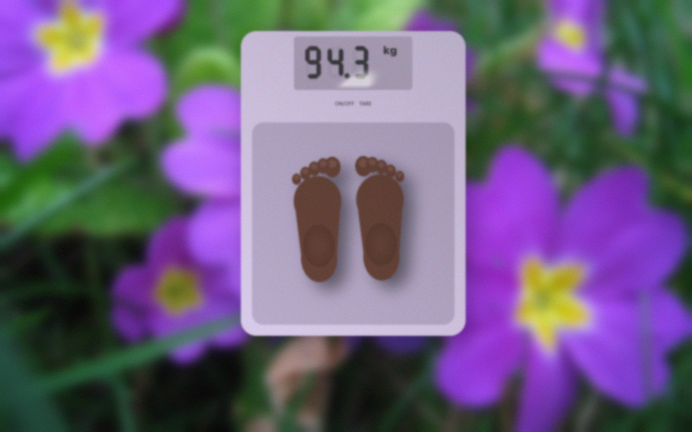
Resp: 94.3
